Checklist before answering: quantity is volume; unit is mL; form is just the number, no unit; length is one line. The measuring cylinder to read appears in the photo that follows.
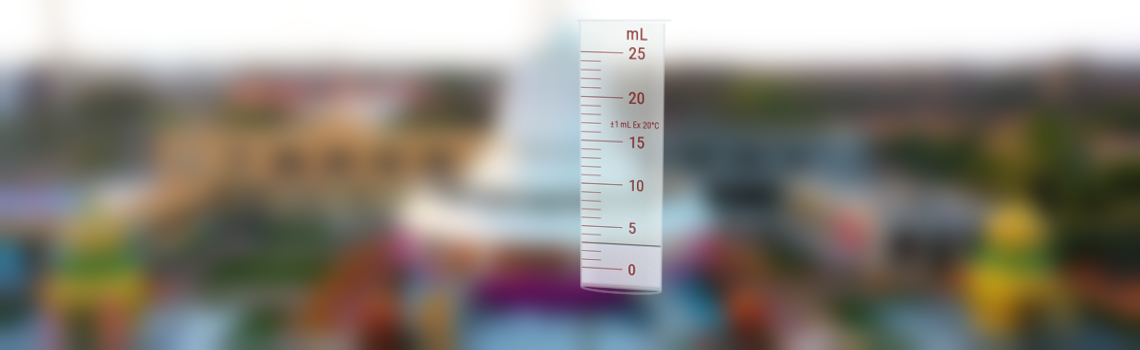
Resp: 3
